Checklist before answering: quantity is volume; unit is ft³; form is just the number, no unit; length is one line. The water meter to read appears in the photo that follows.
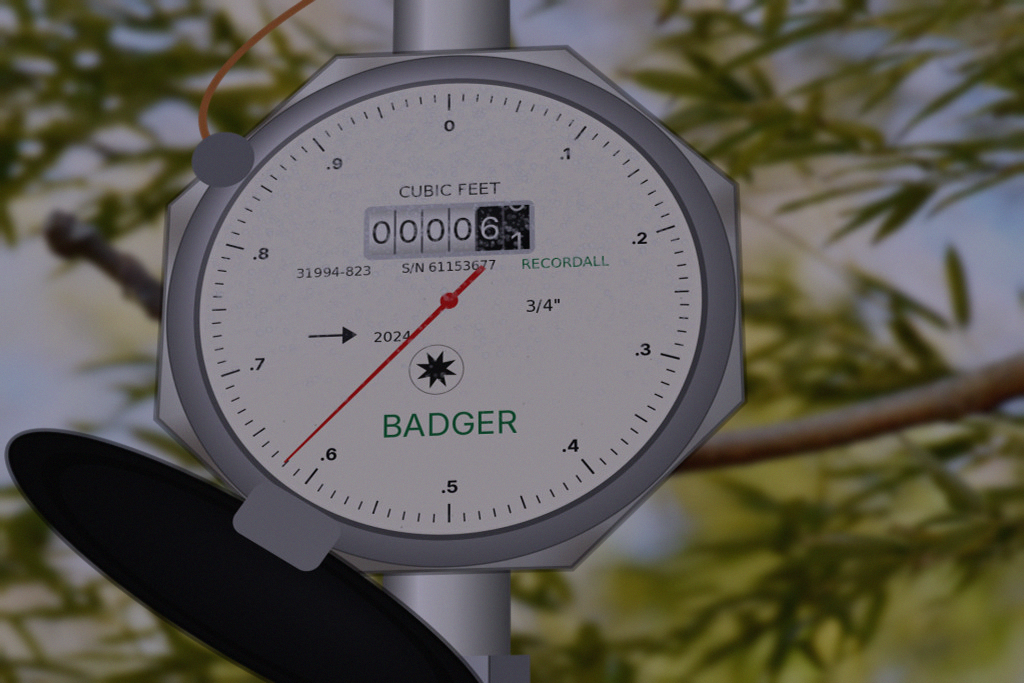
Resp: 60.62
